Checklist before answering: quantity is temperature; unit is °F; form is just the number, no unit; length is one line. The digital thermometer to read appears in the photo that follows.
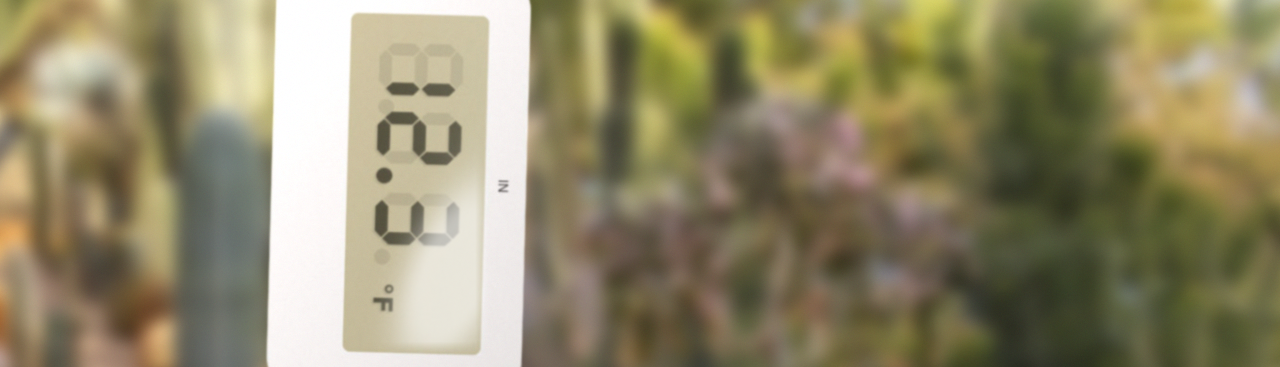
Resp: 12.3
